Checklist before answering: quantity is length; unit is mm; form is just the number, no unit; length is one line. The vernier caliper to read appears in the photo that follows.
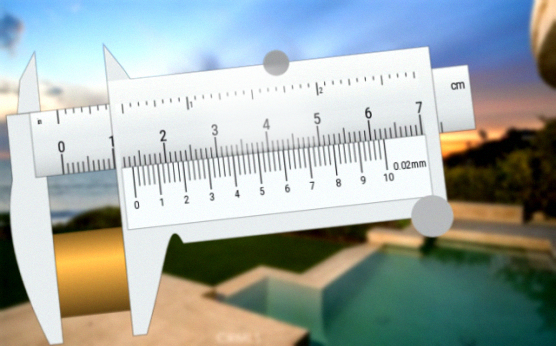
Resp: 13.5
